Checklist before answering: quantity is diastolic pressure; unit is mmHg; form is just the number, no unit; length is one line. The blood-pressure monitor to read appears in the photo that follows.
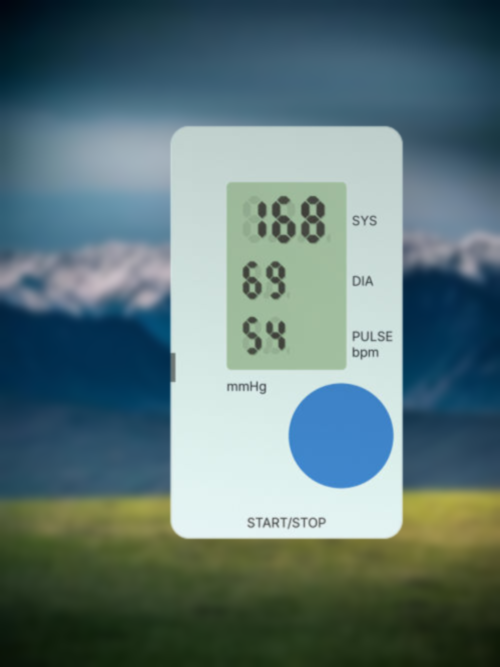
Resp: 69
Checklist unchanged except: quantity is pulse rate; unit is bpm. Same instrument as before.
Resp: 54
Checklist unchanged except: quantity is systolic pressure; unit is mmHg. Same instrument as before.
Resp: 168
